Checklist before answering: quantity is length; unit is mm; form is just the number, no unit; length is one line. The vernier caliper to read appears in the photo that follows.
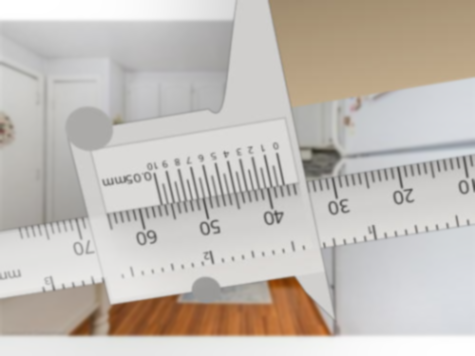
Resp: 37.5
